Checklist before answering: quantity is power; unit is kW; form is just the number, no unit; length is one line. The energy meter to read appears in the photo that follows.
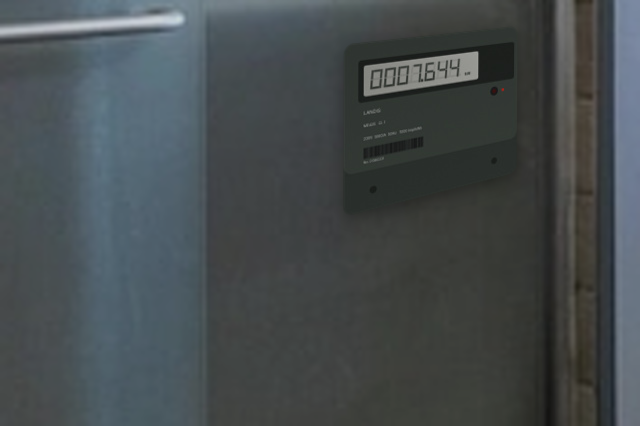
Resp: 7.644
